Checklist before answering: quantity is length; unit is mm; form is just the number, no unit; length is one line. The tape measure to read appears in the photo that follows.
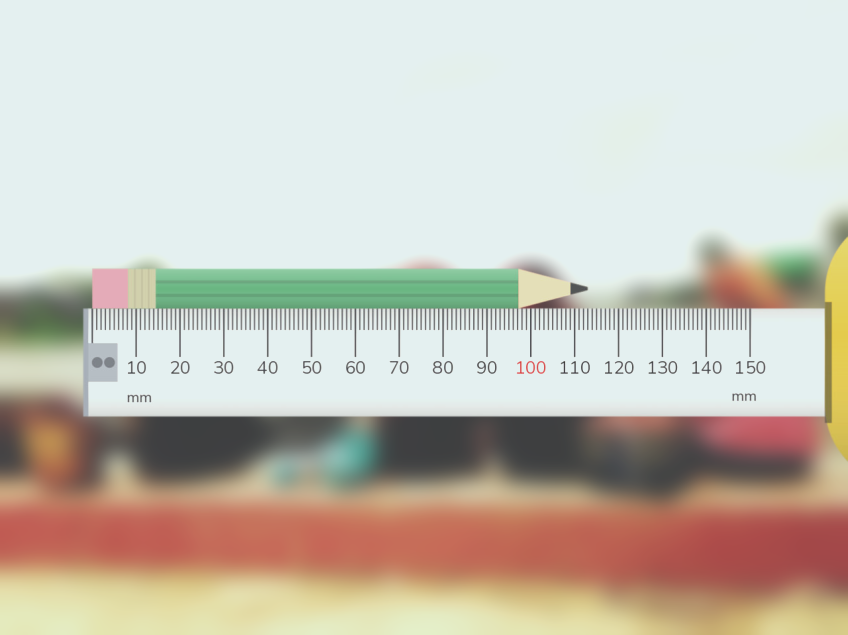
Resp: 113
